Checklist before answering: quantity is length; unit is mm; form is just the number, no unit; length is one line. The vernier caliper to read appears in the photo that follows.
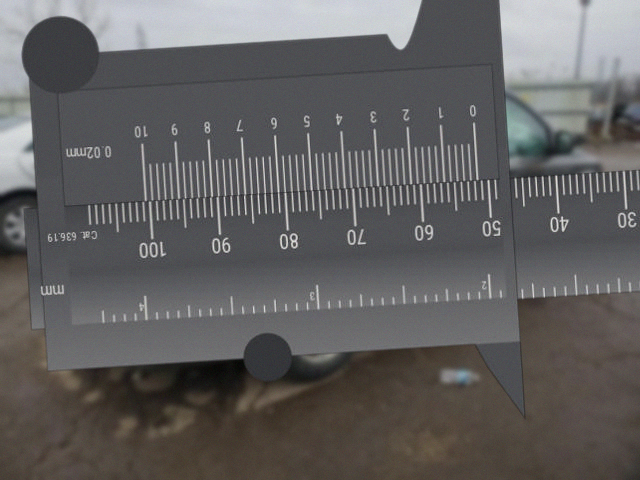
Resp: 51.6
